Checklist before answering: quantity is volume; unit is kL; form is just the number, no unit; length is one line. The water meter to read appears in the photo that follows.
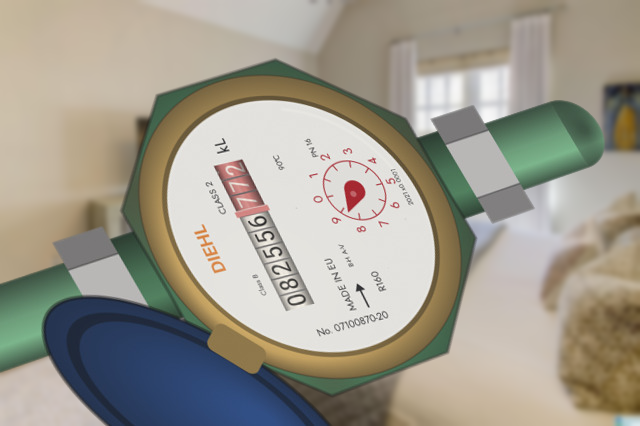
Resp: 82556.7718
